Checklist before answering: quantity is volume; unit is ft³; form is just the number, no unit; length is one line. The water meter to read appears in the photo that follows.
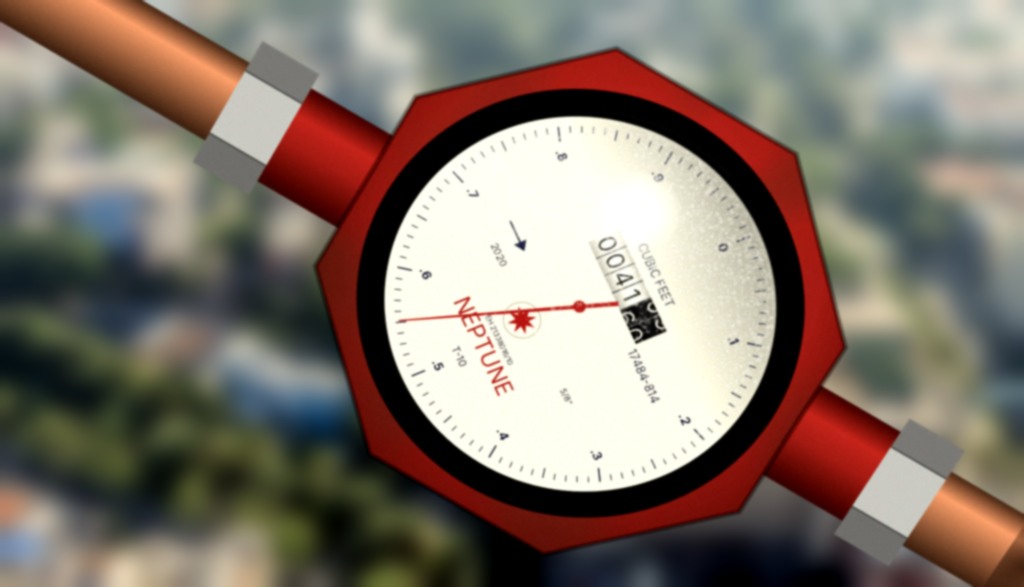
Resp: 4159.55
